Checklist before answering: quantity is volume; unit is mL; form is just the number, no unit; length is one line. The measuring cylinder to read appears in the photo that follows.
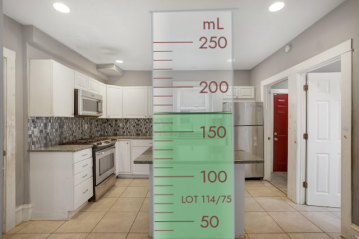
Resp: 170
